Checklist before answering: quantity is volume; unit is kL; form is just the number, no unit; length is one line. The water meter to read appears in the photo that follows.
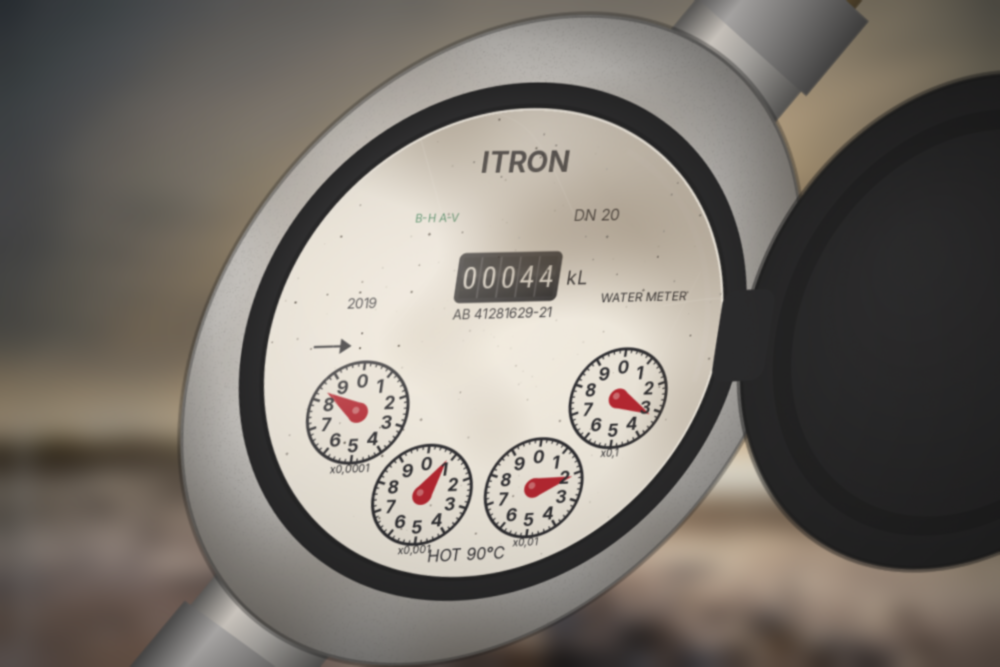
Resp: 44.3208
